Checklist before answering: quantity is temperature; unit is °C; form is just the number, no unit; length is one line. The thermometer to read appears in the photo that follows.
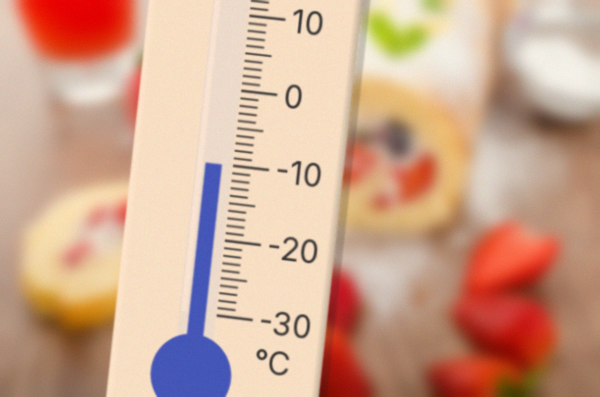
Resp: -10
